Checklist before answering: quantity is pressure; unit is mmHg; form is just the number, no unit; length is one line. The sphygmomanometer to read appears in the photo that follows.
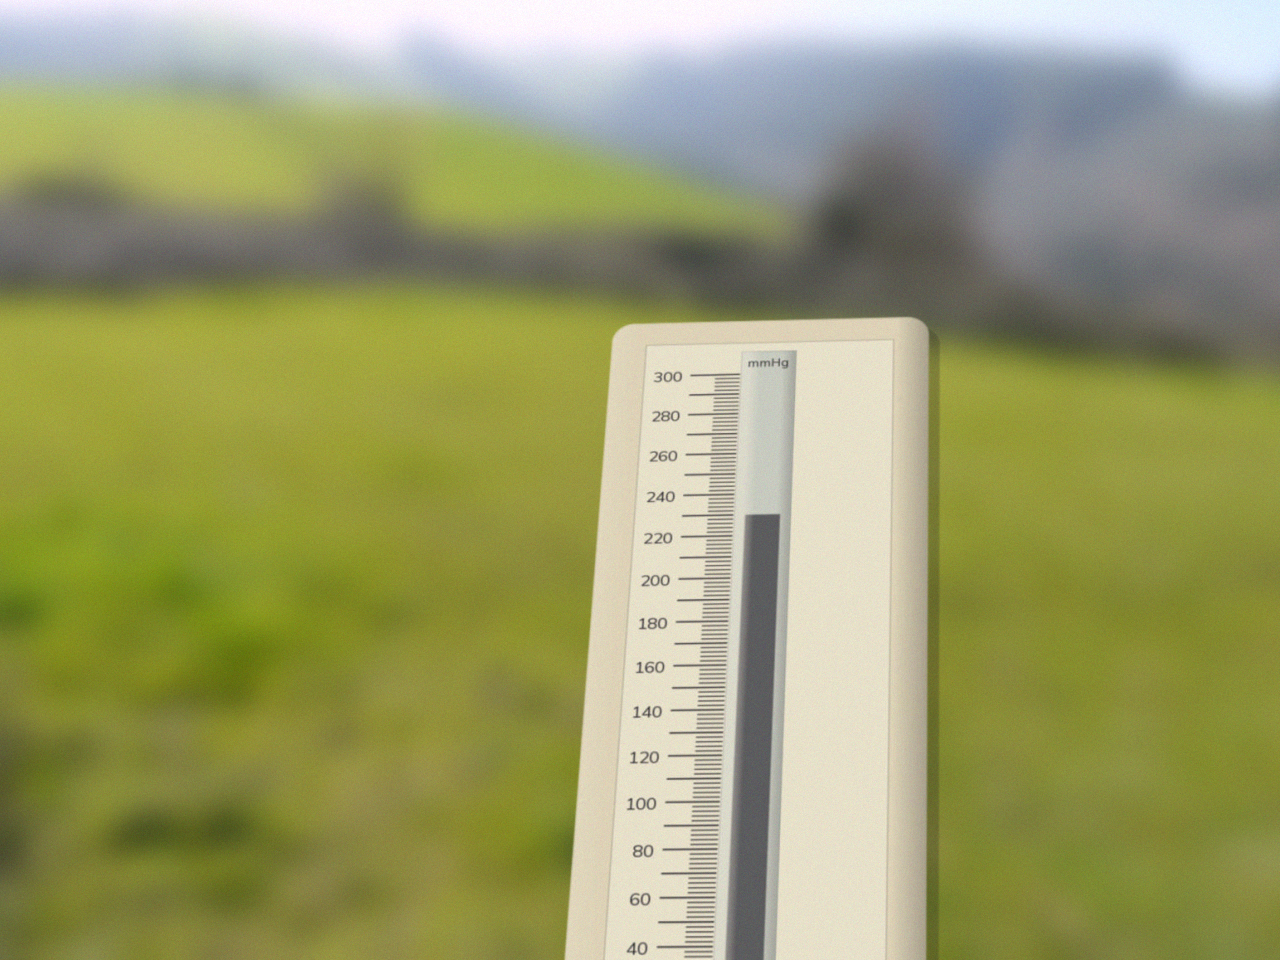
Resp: 230
